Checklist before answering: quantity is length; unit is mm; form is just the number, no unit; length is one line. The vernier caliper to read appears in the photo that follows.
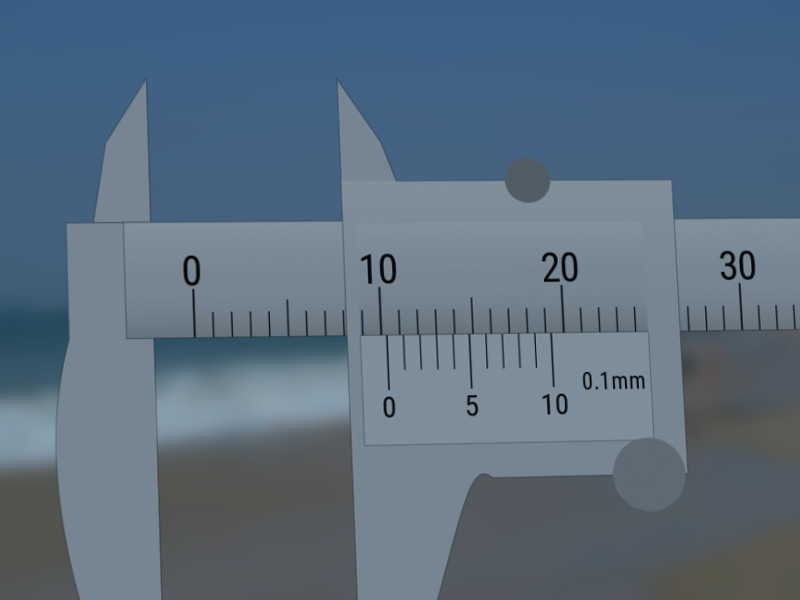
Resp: 10.3
